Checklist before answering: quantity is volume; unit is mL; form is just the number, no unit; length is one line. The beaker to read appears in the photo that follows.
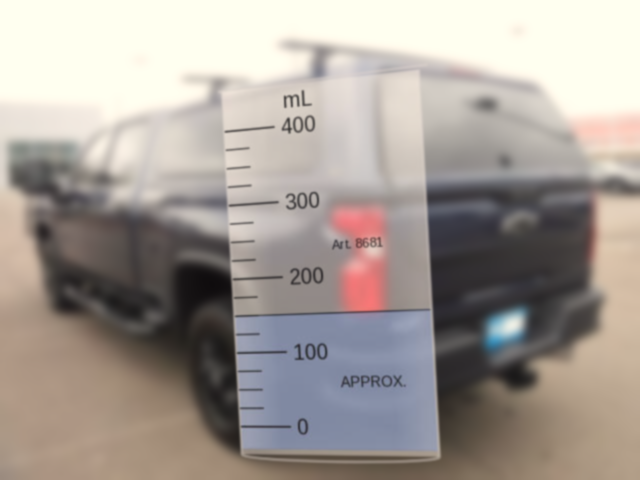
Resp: 150
